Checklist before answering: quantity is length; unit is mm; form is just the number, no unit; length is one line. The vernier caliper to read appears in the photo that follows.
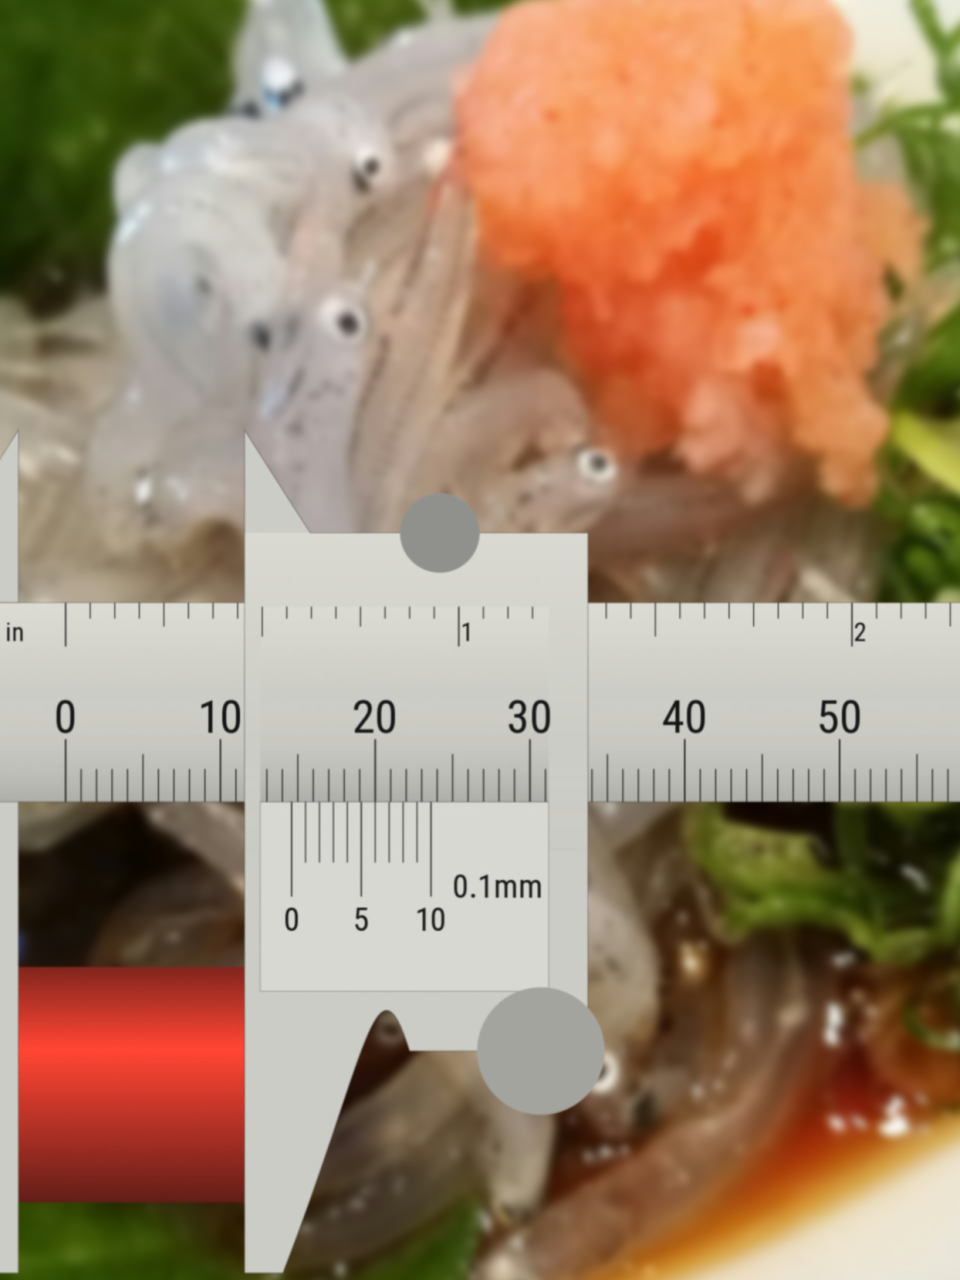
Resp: 14.6
